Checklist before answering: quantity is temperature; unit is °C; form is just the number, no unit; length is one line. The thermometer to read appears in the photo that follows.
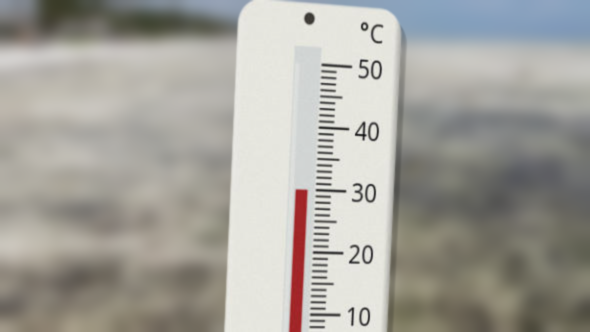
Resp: 30
